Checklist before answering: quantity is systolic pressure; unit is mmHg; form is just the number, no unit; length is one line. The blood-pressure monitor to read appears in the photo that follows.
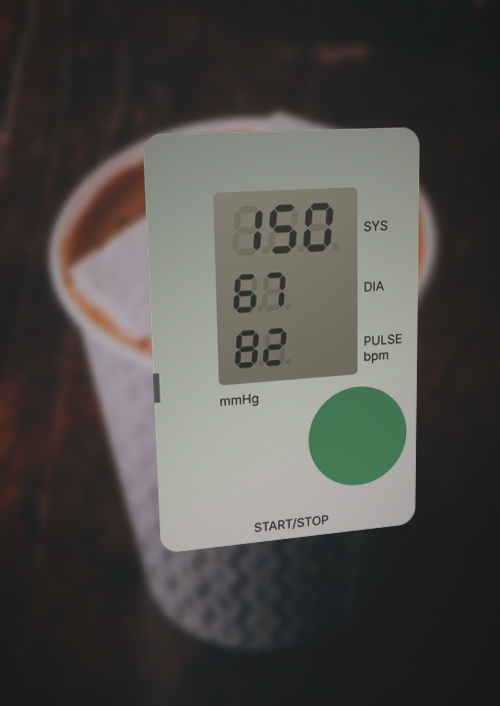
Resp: 150
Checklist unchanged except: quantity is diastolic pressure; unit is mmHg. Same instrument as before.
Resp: 67
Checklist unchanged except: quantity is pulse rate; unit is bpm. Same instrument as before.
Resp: 82
